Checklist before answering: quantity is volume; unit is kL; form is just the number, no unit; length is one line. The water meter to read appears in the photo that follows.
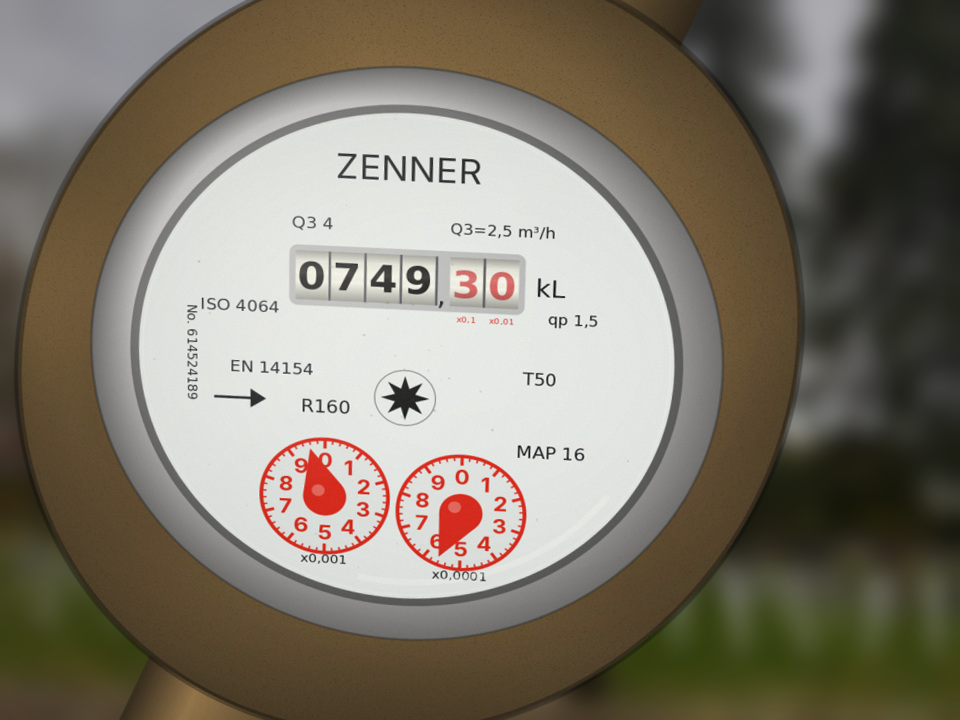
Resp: 749.2995
